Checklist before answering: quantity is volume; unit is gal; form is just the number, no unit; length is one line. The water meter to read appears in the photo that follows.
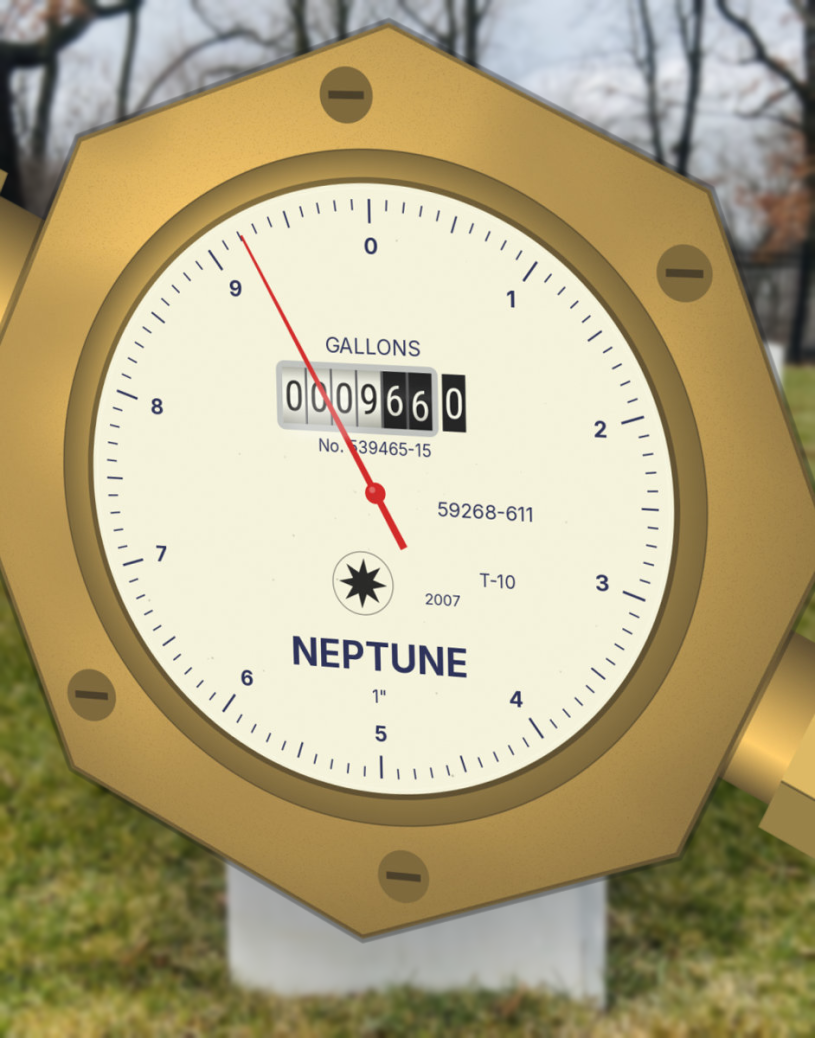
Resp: 9659.2
